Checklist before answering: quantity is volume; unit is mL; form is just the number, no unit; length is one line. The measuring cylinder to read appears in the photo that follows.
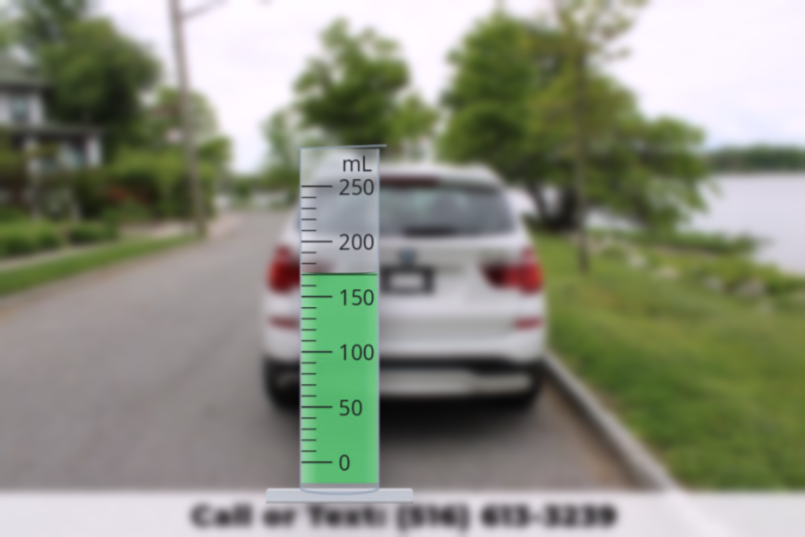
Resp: 170
